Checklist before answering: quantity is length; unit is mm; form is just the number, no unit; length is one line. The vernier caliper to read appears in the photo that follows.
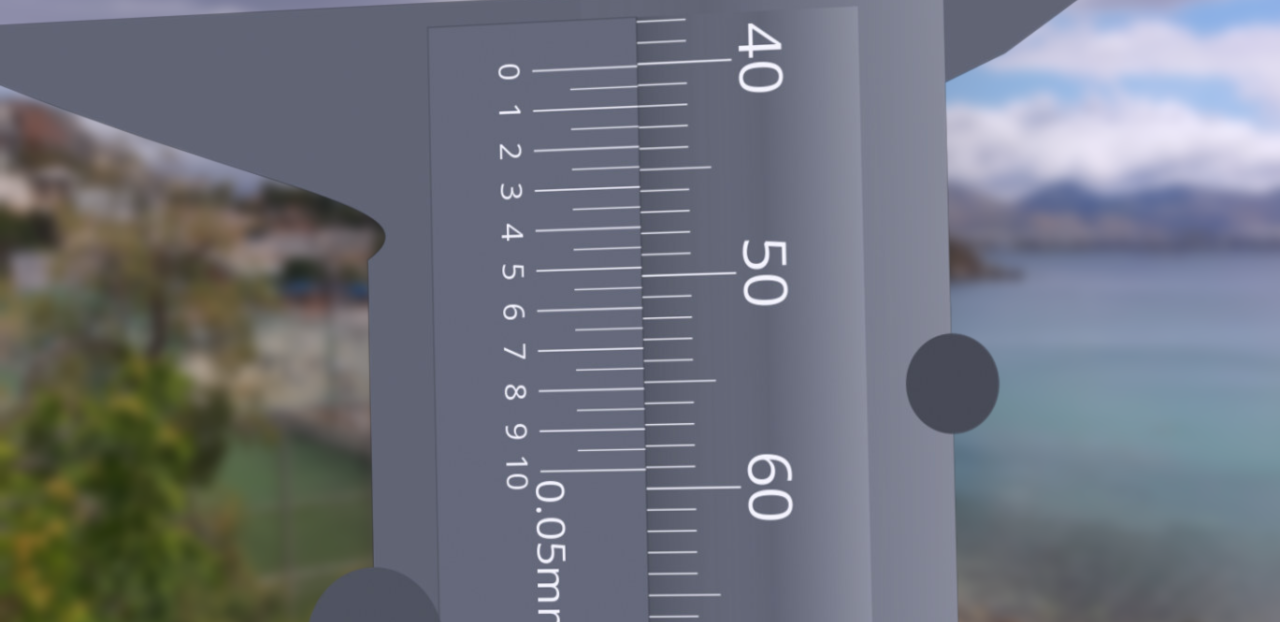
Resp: 40.1
